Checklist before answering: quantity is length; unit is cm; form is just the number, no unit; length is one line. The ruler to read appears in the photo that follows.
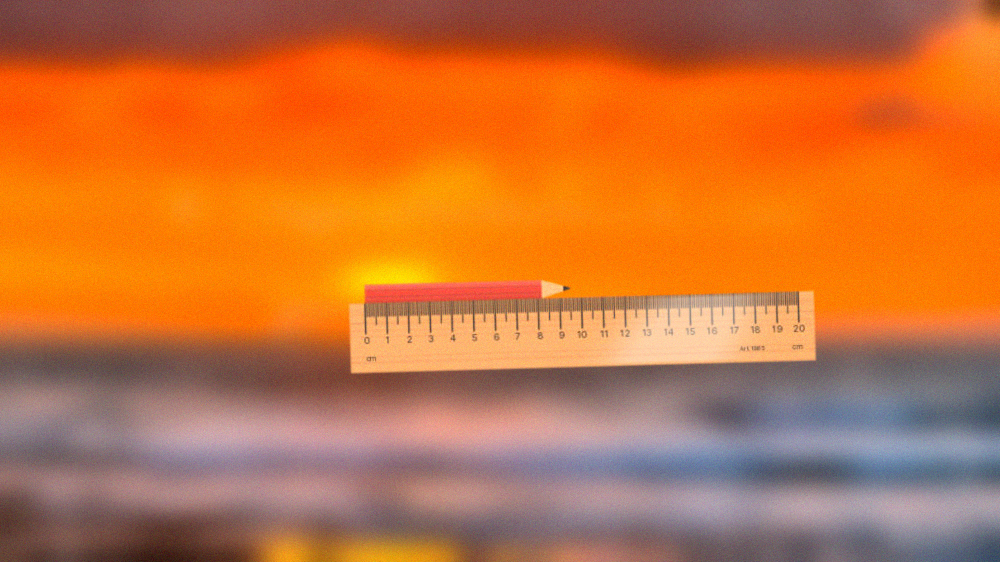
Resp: 9.5
